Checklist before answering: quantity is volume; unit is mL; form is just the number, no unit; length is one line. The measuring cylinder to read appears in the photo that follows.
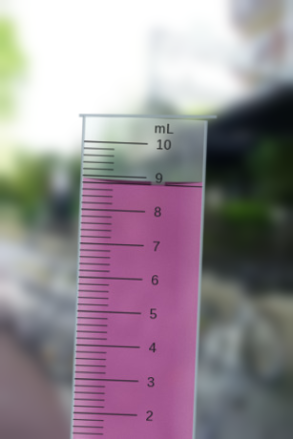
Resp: 8.8
